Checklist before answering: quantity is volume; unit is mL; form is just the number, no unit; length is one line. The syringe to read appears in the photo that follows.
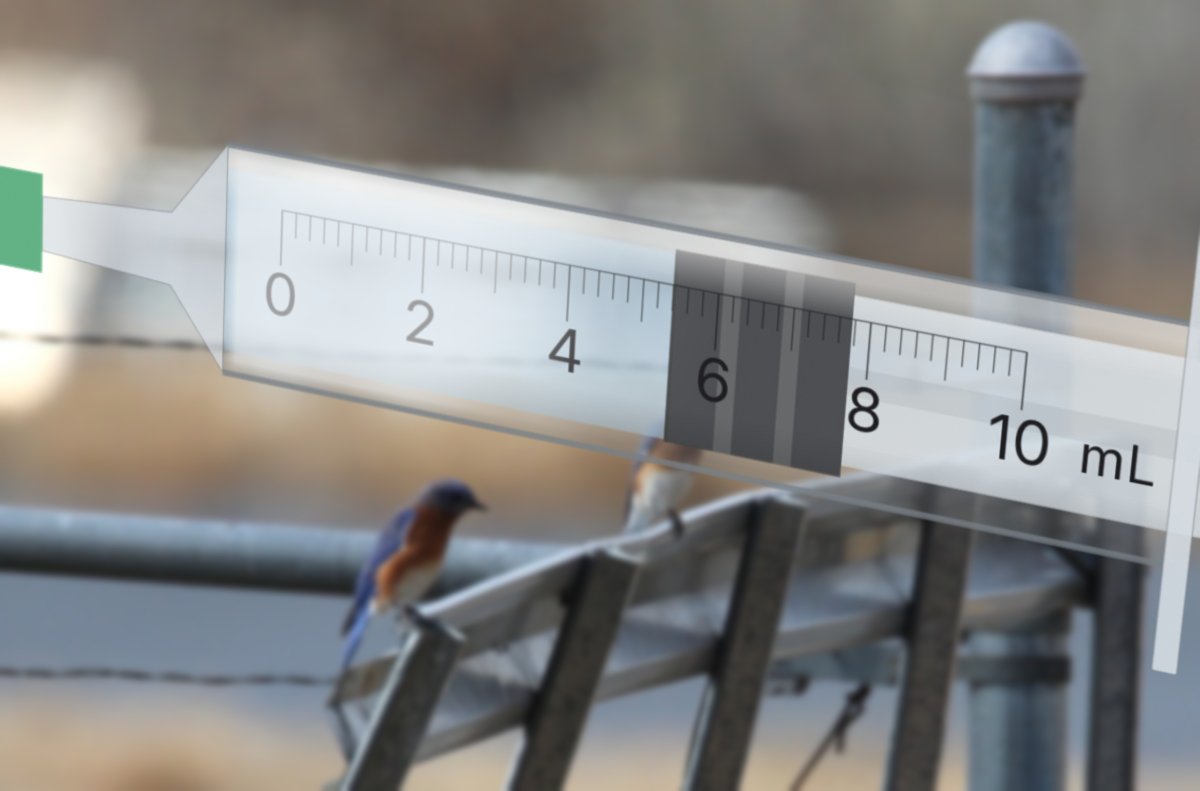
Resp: 5.4
